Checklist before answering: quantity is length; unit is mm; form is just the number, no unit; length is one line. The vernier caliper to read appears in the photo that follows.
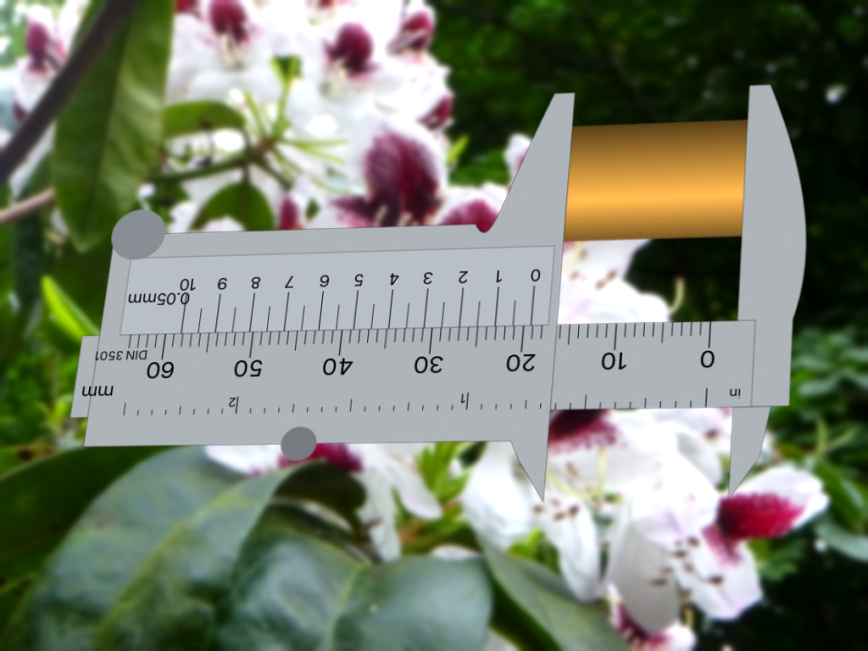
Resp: 19.2
